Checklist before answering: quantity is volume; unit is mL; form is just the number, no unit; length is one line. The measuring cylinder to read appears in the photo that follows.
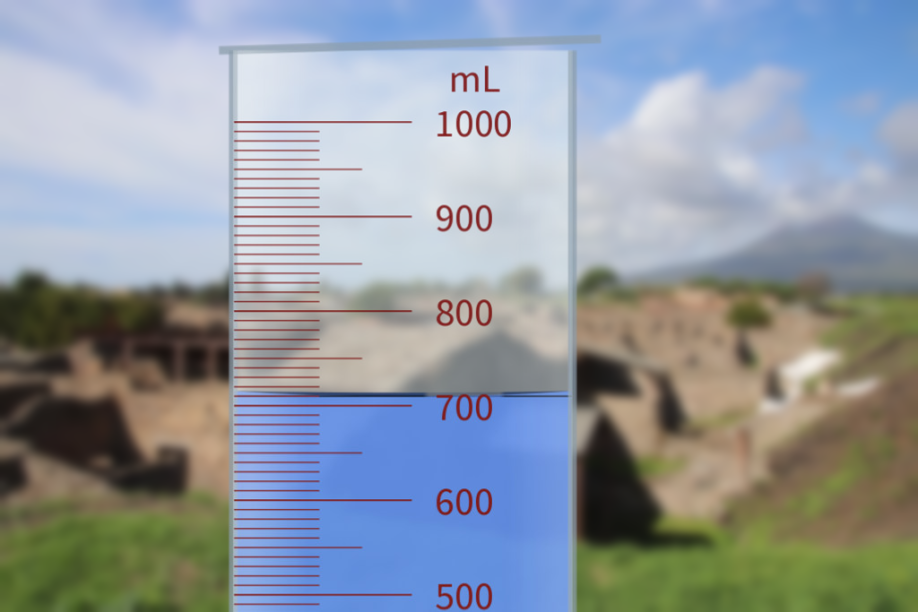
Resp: 710
